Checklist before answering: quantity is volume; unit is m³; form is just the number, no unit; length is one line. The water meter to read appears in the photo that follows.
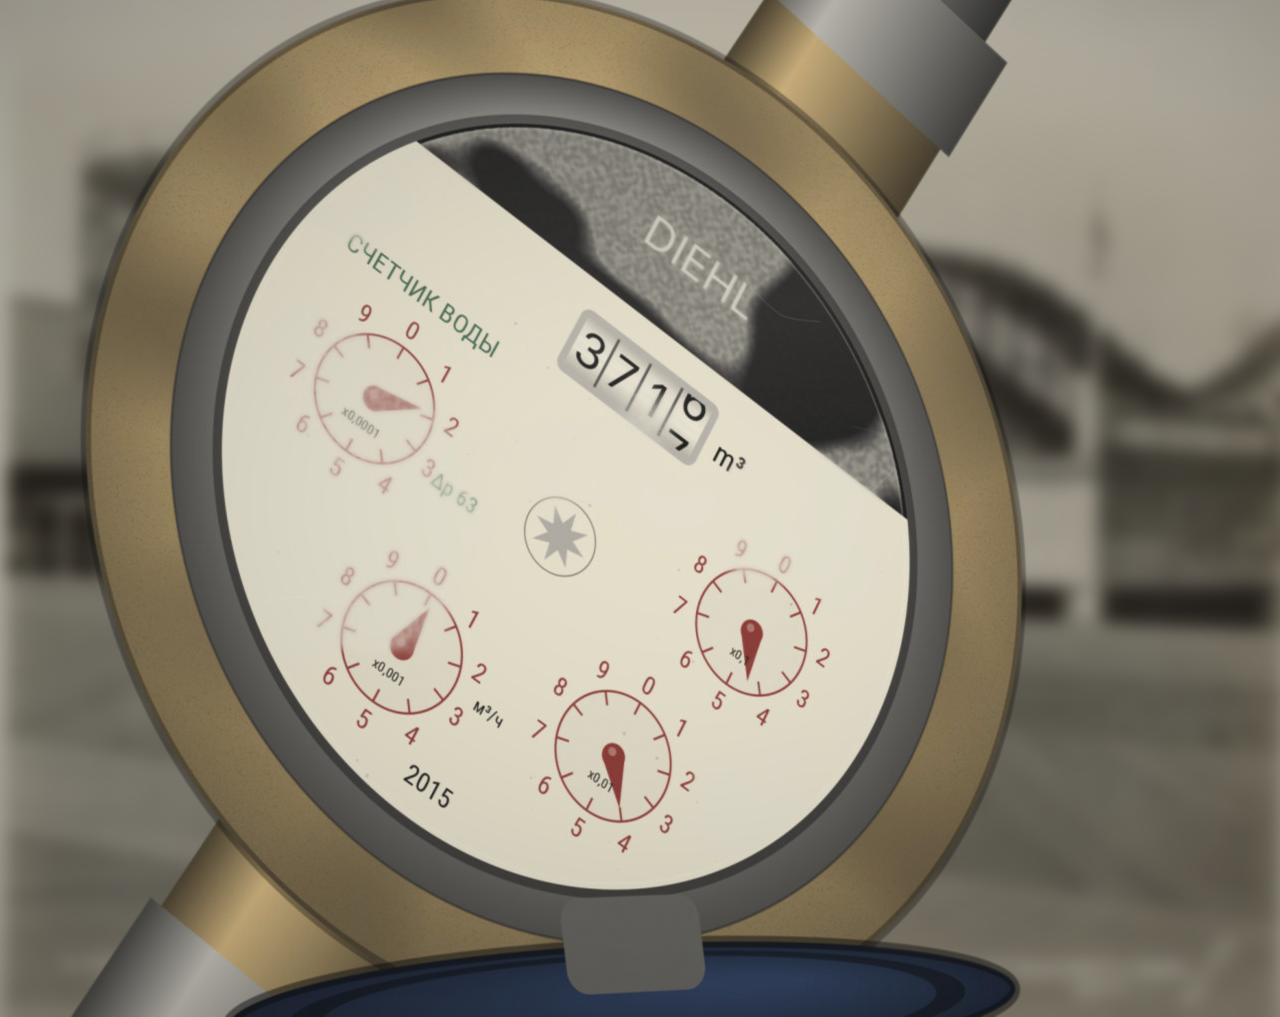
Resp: 3716.4401
